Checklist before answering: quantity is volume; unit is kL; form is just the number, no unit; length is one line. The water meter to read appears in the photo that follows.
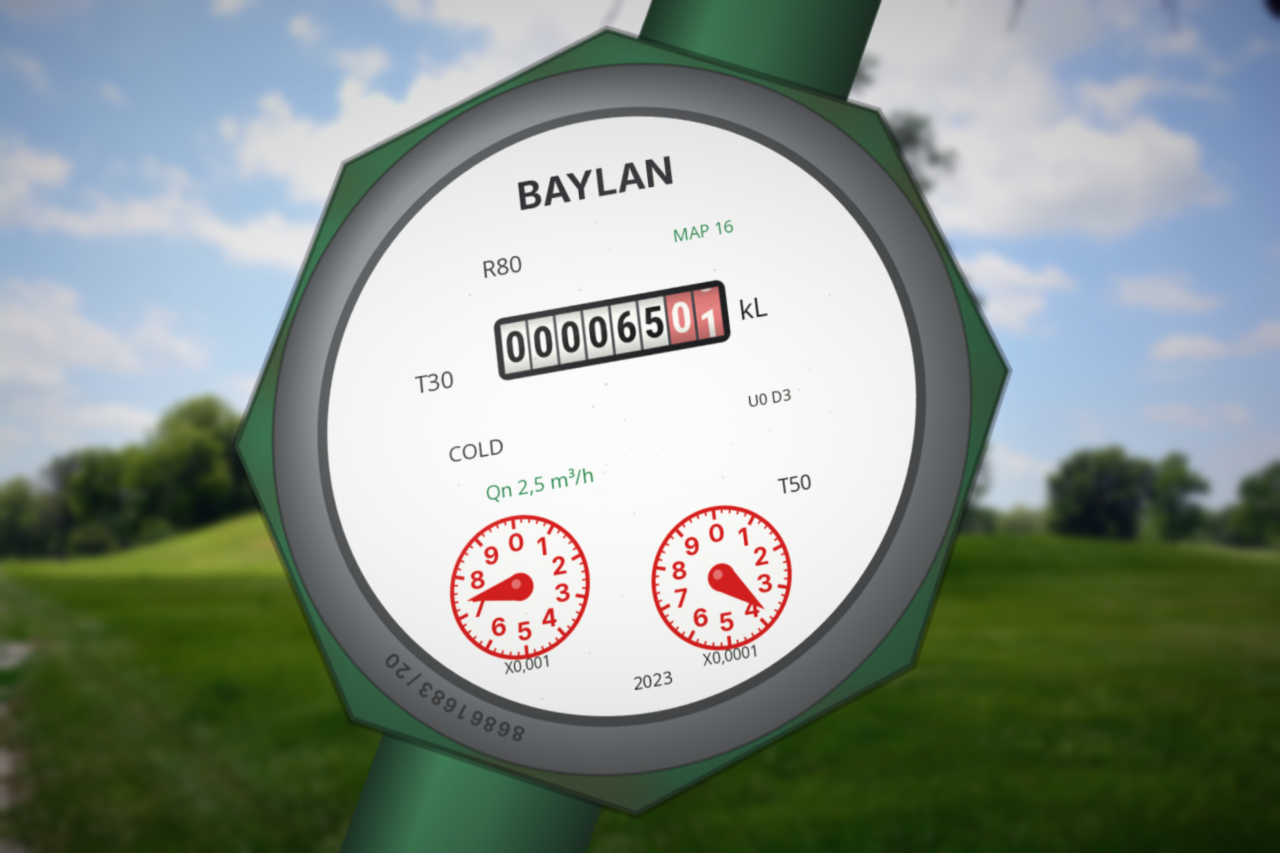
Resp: 65.0073
